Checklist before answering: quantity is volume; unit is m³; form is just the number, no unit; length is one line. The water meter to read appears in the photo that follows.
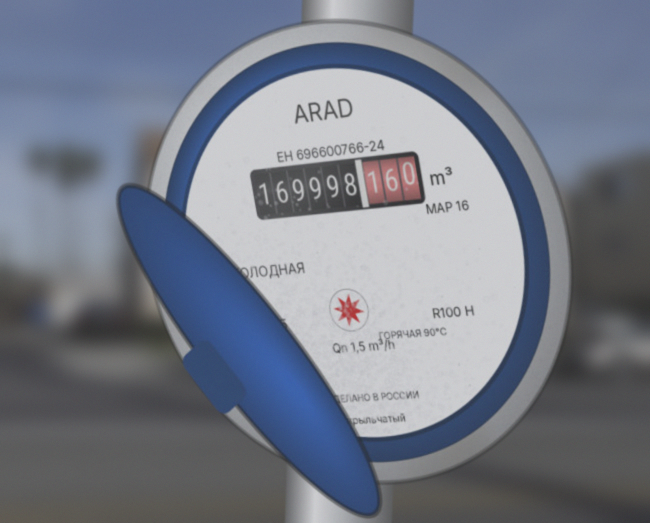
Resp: 169998.160
